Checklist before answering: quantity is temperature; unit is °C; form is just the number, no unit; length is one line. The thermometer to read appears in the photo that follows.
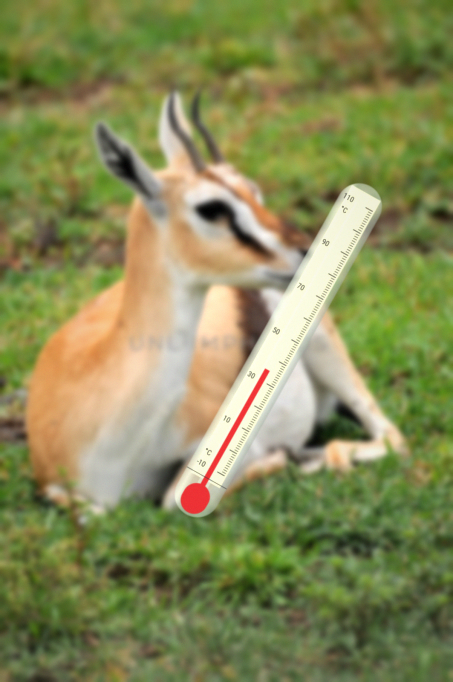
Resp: 35
